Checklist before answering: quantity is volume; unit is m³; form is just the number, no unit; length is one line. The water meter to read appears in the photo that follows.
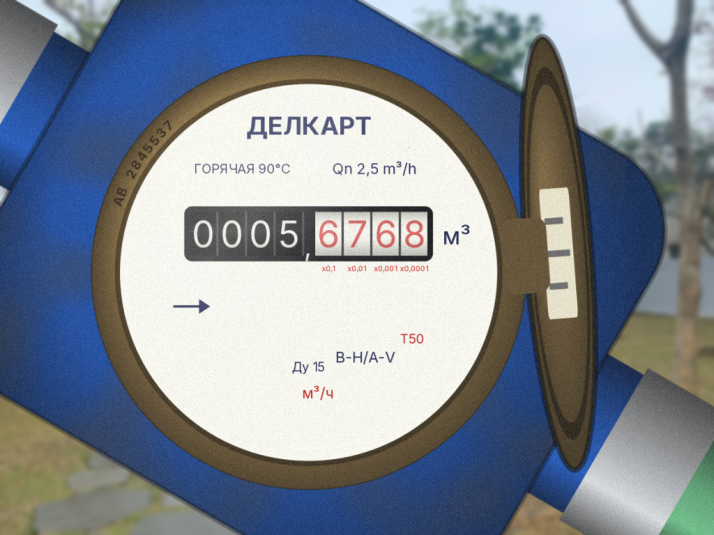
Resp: 5.6768
